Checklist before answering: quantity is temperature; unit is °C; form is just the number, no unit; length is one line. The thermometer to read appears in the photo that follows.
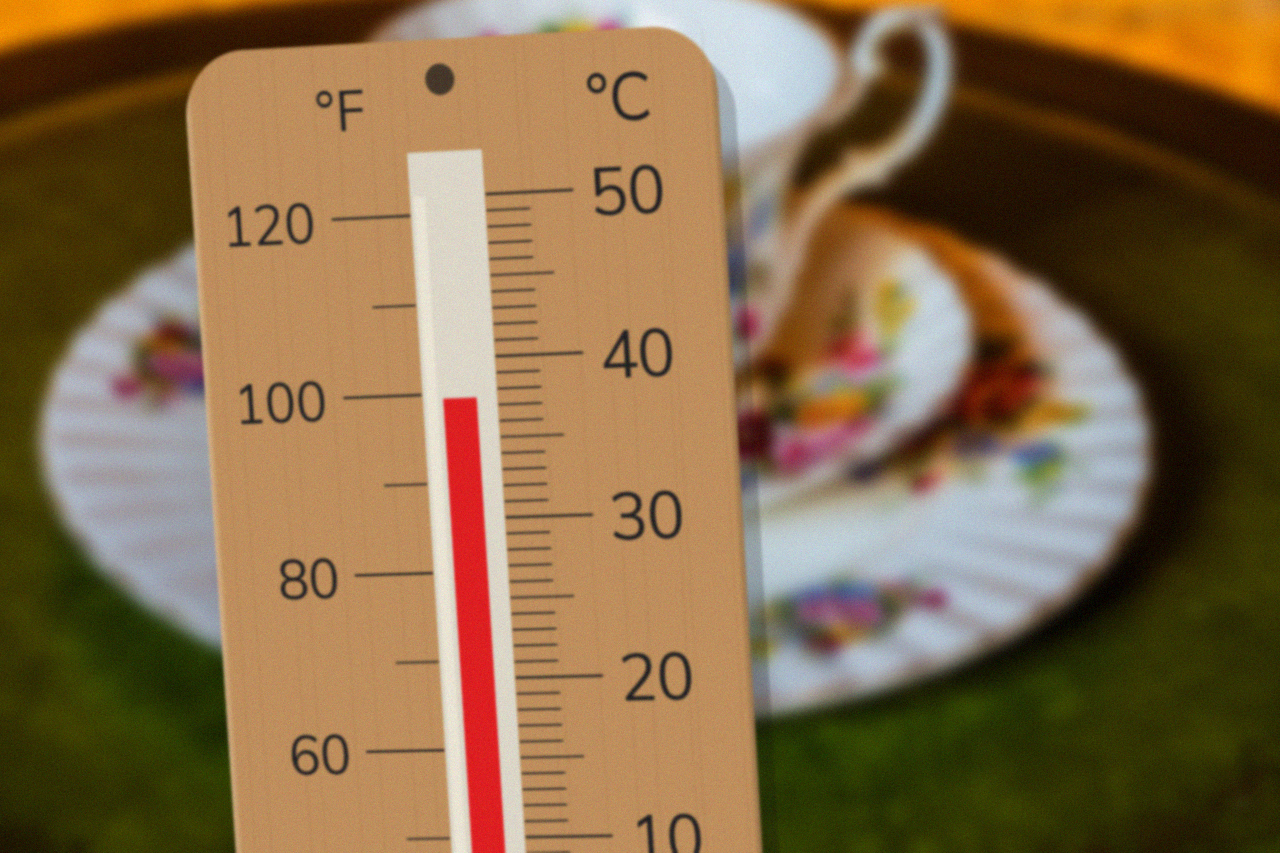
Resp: 37.5
